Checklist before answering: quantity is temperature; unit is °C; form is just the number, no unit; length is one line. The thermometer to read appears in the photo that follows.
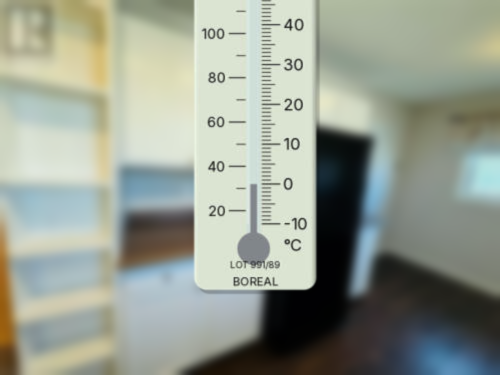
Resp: 0
